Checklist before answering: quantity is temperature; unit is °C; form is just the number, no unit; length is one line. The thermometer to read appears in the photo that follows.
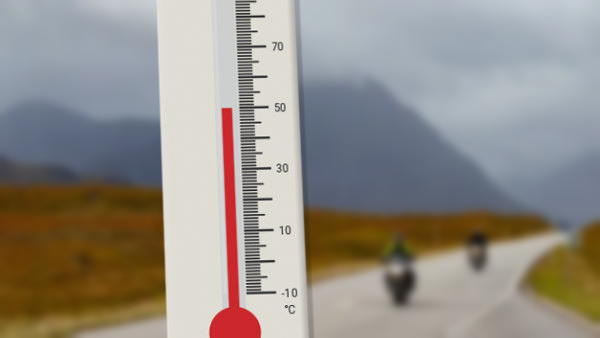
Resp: 50
